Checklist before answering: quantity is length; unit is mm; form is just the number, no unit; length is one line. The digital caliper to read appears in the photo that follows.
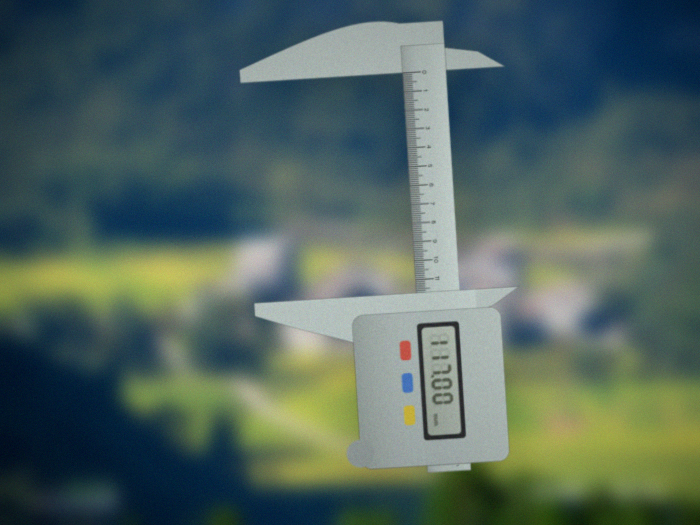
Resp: 117.00
